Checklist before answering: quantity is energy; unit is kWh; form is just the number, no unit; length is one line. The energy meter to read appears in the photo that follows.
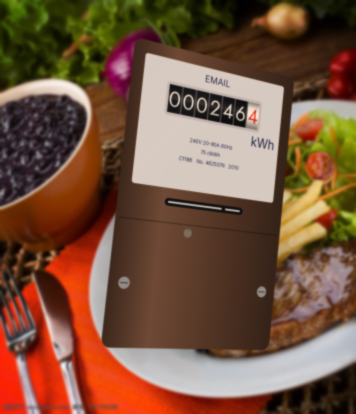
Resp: 246.4
